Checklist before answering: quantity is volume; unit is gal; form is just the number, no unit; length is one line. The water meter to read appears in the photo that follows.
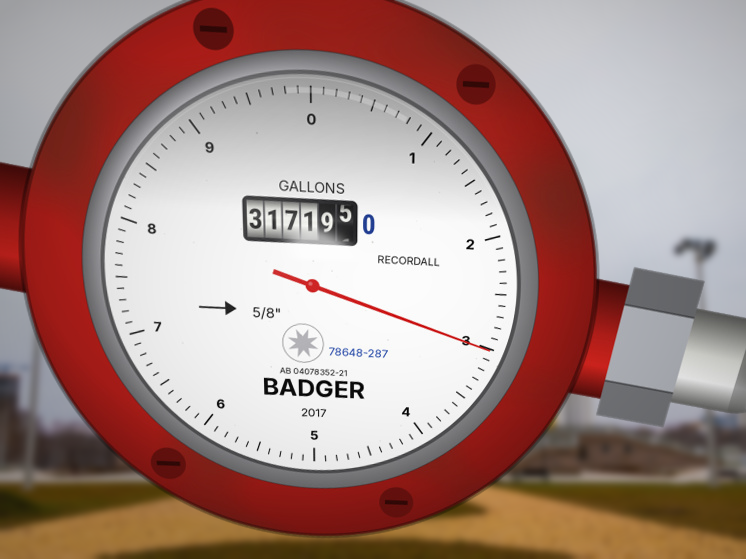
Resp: 3171953.0
